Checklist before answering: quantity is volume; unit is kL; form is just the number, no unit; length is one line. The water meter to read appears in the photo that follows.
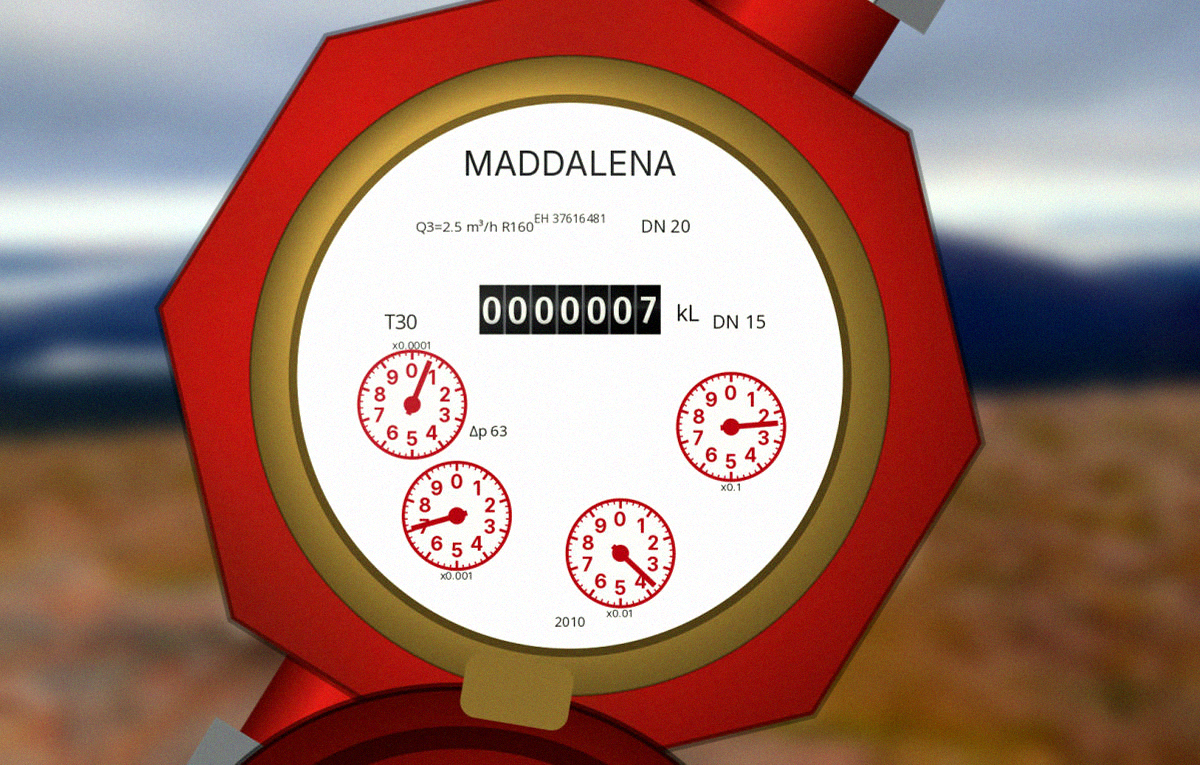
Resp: 7.2370
